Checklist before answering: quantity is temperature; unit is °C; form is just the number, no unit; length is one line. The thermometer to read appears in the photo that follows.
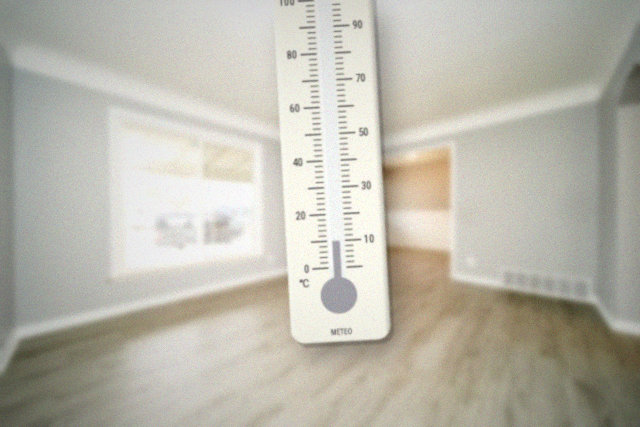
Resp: 10
